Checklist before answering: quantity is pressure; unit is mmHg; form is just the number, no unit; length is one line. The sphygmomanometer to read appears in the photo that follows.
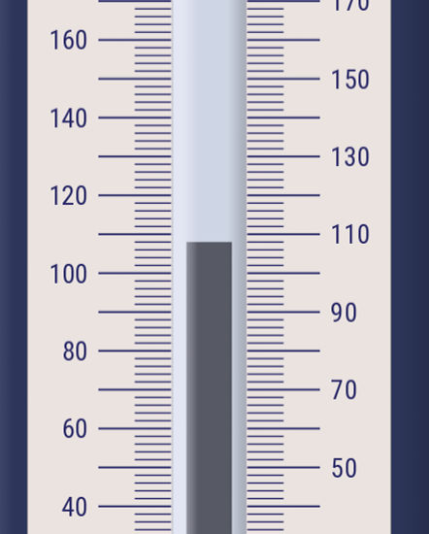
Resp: 108
